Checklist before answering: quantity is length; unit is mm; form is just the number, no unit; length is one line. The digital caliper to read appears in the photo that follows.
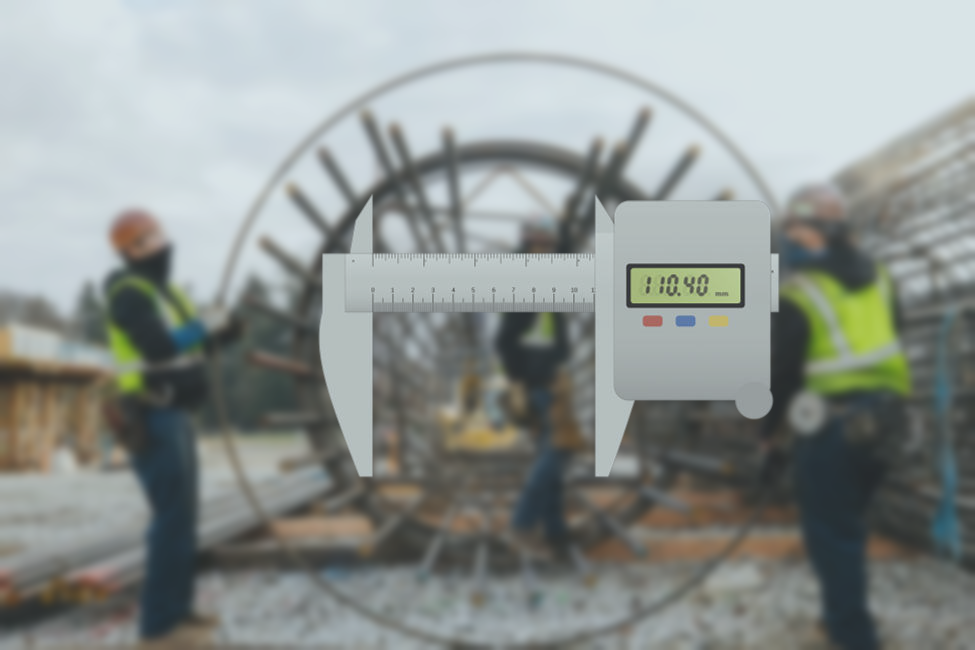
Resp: 110.40
